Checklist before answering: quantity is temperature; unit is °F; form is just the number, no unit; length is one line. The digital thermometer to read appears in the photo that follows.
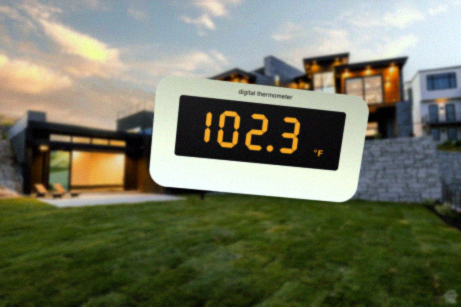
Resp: 102.3
